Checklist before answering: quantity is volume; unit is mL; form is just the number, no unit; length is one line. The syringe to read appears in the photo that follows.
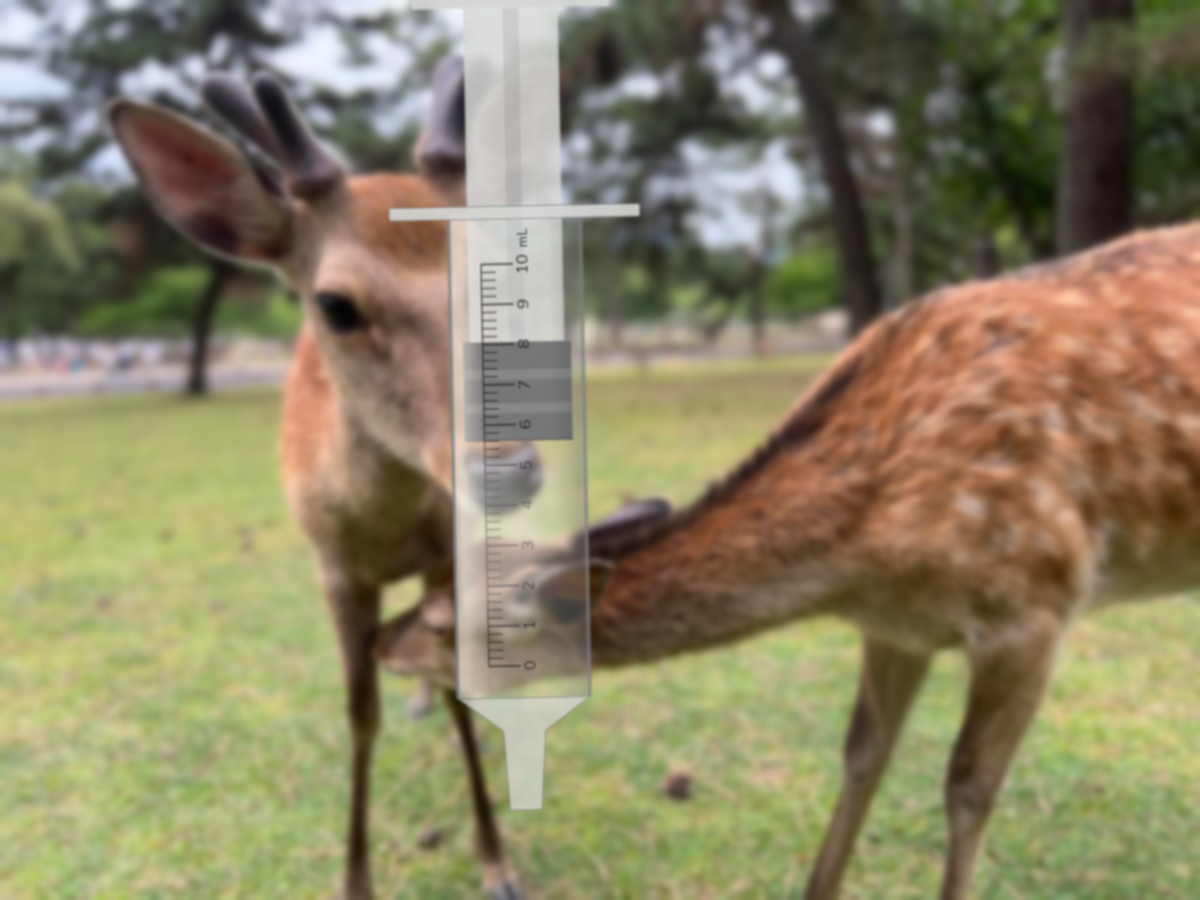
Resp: 5.6
